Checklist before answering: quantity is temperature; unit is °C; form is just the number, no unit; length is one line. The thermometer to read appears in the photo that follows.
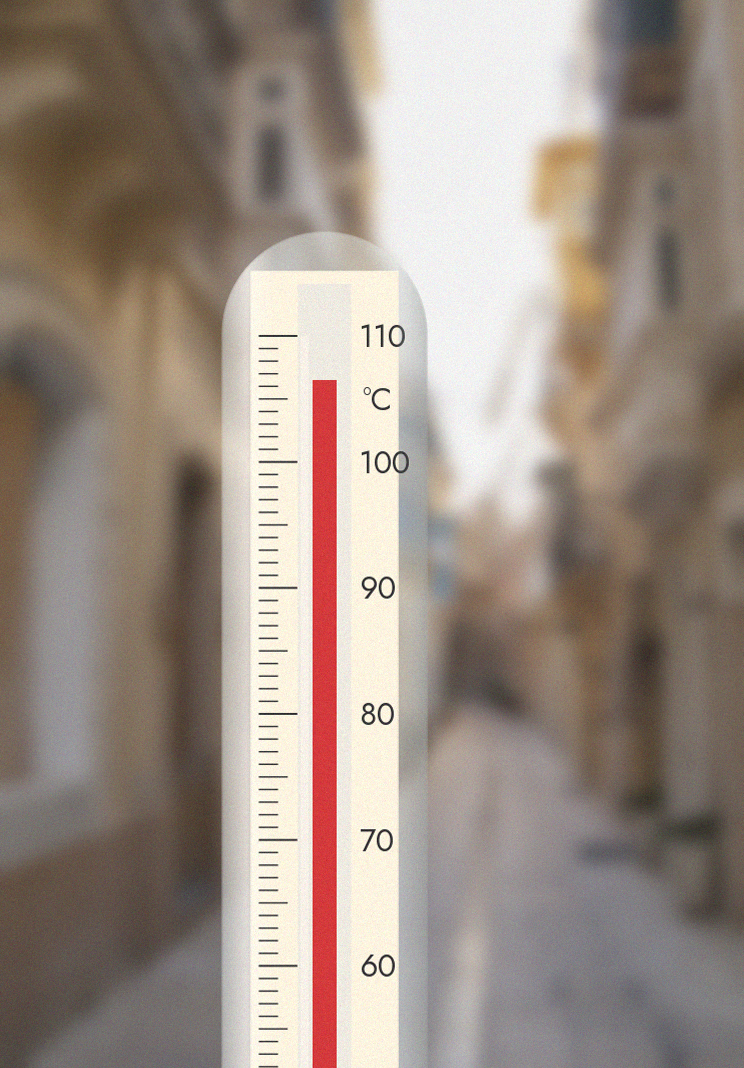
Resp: 106.5
